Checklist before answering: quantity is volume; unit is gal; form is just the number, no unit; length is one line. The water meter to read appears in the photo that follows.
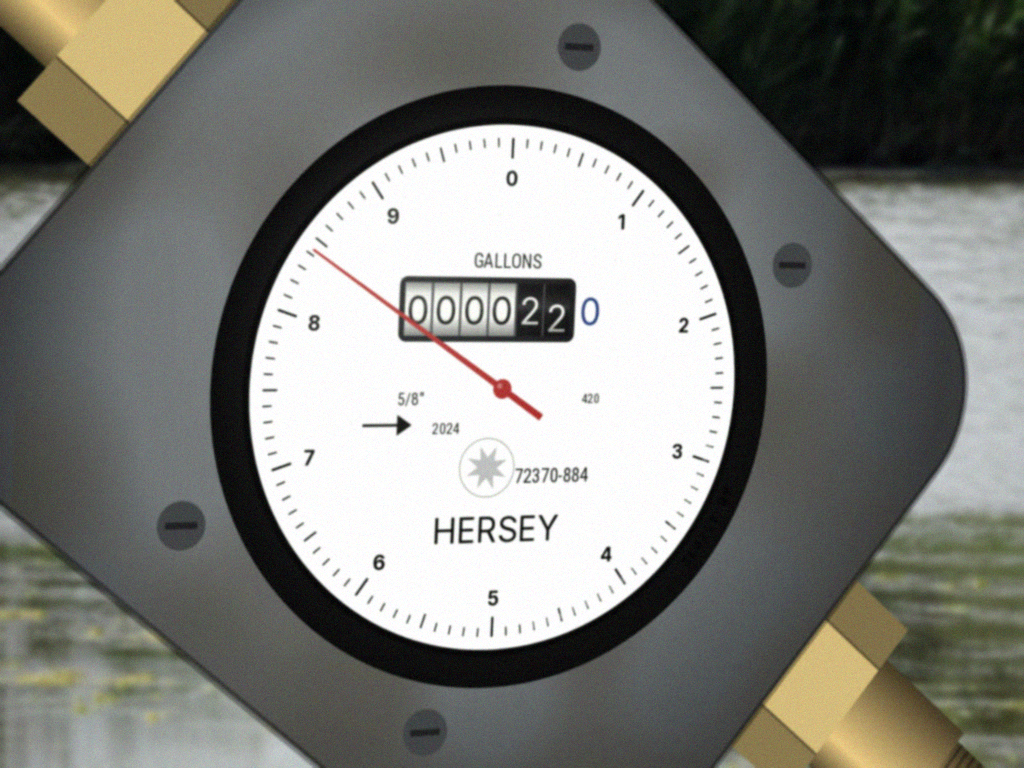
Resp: 218.4
